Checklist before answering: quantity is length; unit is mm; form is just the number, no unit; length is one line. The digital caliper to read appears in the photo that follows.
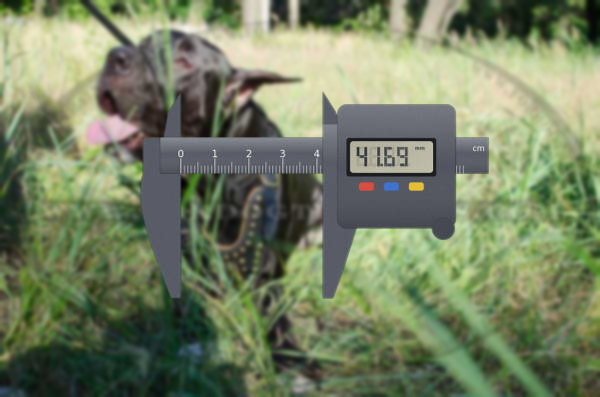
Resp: 41.69
